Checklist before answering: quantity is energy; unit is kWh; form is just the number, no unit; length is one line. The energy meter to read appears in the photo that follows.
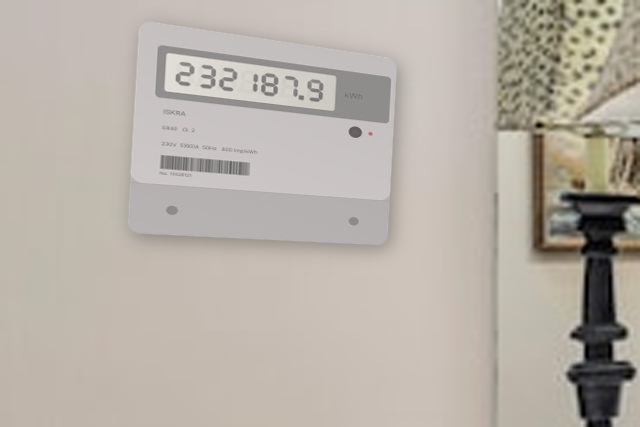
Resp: 232187.9
